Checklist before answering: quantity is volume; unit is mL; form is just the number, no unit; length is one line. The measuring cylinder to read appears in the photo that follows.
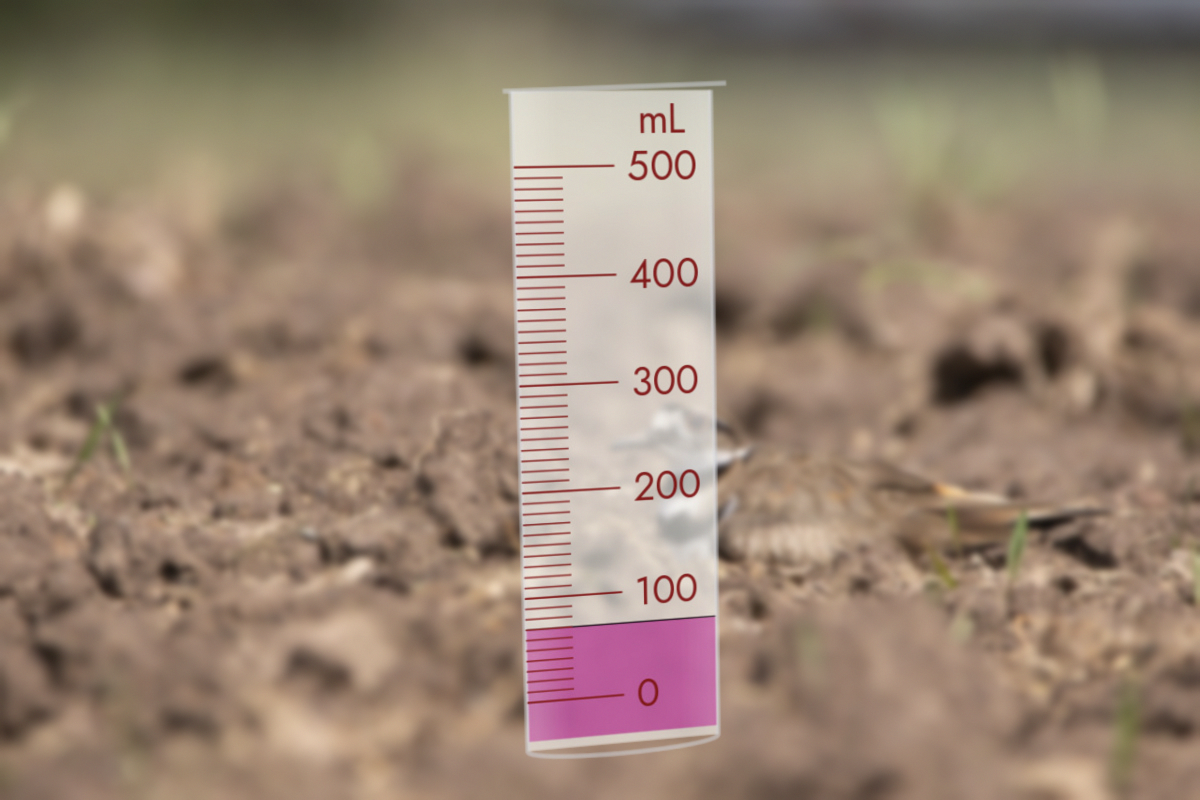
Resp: 70
